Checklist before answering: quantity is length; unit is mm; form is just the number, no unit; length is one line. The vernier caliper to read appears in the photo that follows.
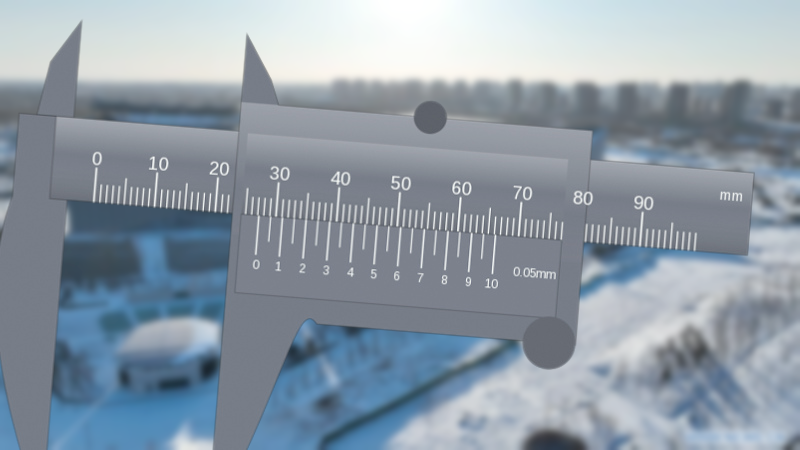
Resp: 27.2
